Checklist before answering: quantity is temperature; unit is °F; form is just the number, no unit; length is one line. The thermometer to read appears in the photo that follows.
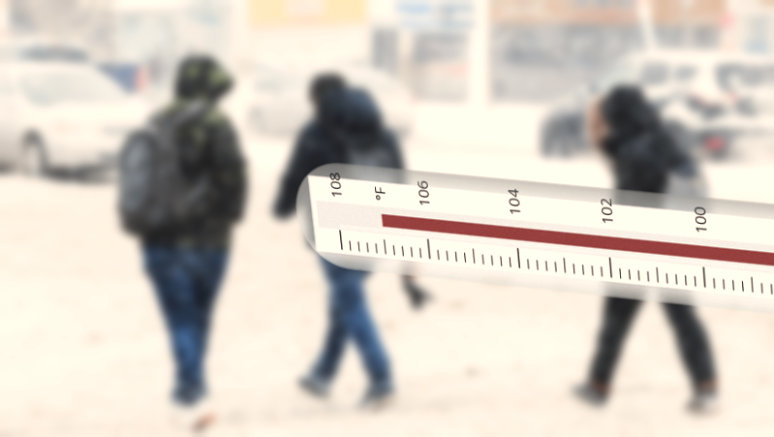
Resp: 107
